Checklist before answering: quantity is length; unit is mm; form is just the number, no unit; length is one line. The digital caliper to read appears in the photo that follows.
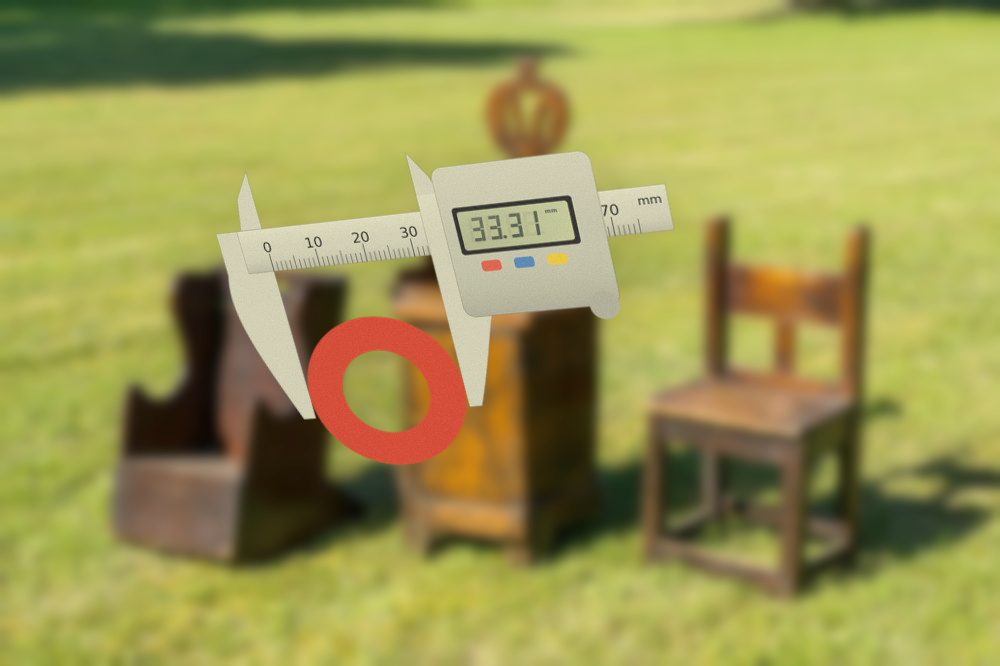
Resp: 33.31
